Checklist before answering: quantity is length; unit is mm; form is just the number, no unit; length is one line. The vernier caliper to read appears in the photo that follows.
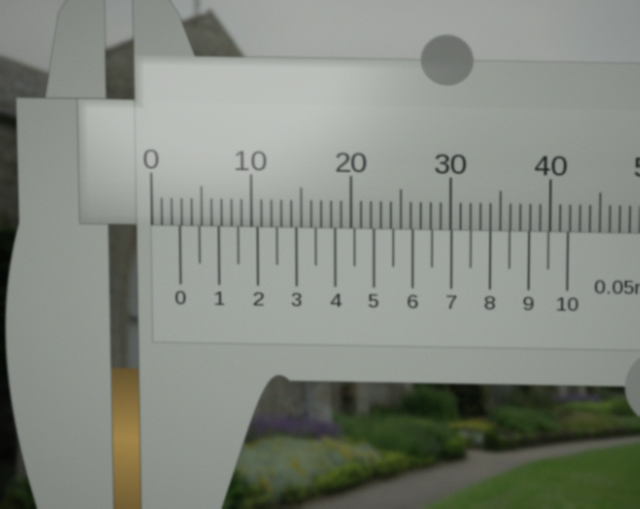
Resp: 2.8
